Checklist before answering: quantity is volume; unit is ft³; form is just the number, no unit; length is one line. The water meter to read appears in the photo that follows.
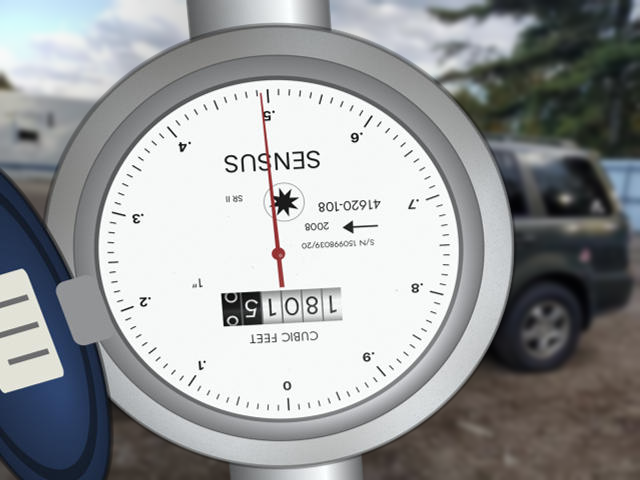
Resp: 180158.49
